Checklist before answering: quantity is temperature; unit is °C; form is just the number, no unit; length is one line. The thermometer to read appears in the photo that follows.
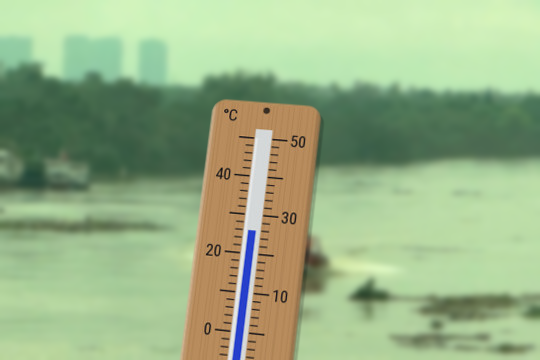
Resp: 26
